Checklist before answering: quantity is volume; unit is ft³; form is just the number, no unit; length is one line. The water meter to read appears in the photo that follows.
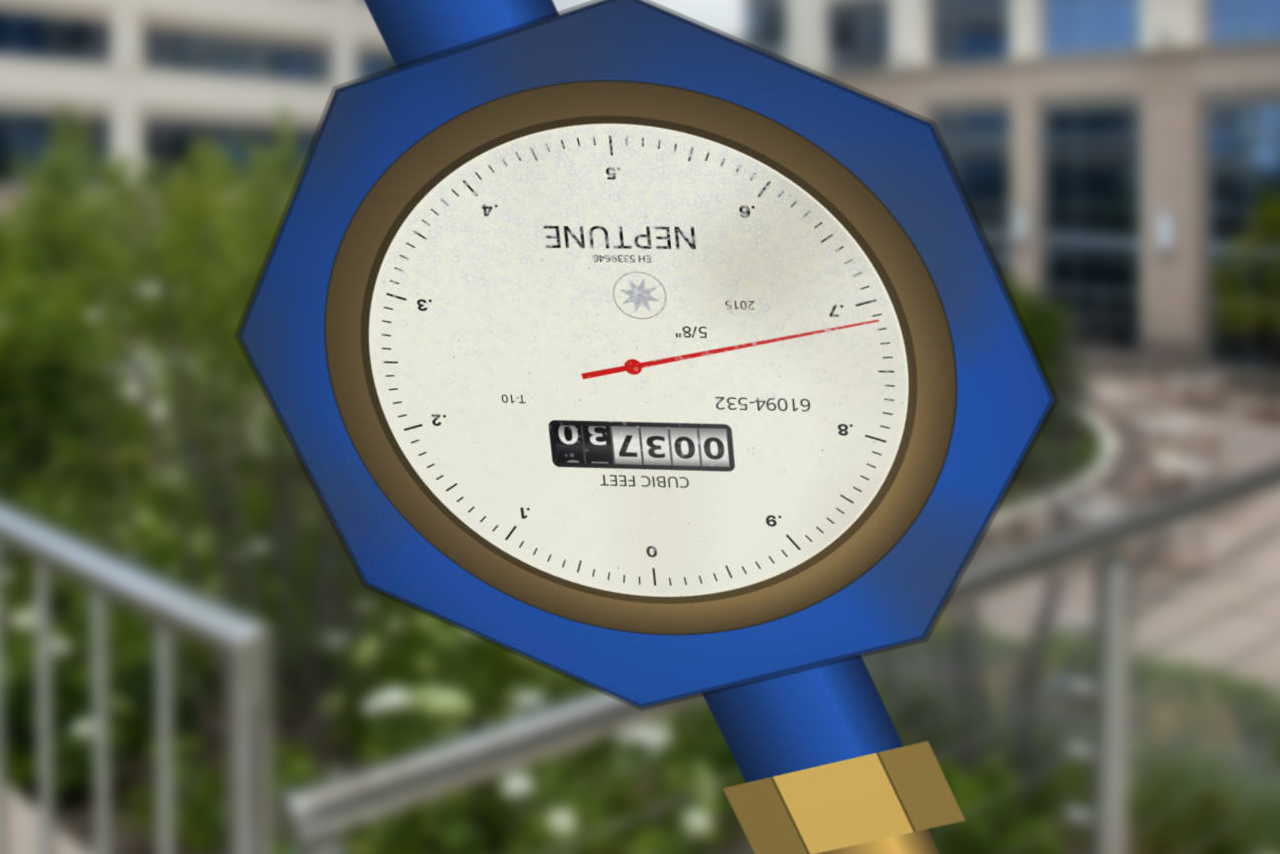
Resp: 3729.71
